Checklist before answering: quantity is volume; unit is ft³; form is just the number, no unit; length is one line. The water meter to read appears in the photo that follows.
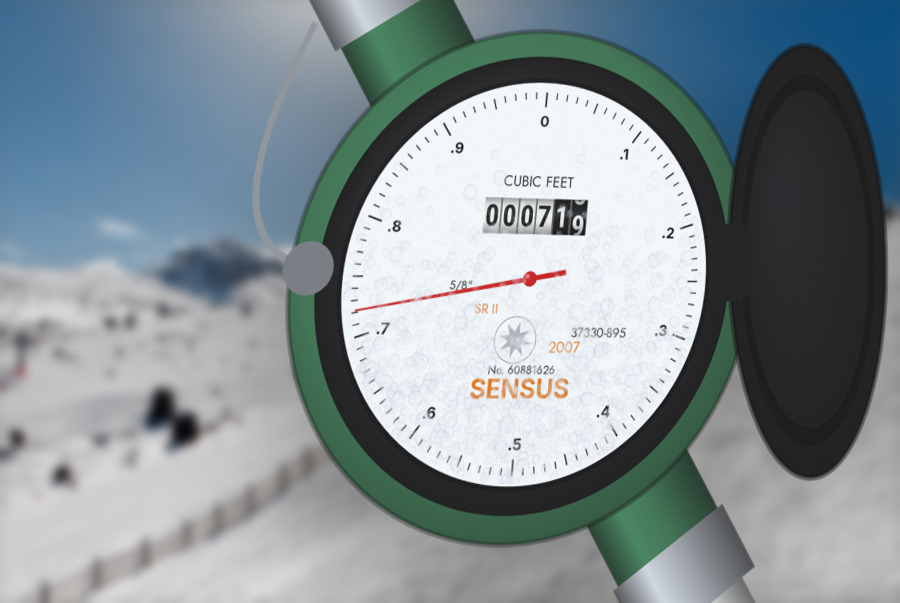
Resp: 718.72
